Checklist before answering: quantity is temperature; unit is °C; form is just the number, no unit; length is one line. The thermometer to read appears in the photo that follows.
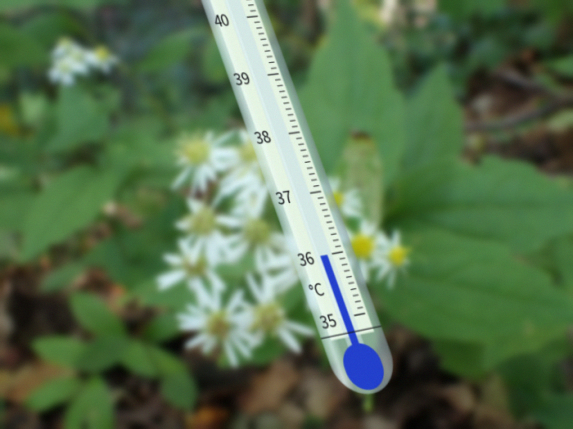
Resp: 36
